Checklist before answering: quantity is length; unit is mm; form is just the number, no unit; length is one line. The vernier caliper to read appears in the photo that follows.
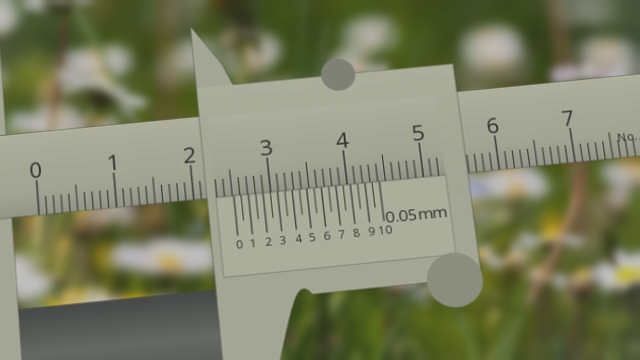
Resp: 25.2
